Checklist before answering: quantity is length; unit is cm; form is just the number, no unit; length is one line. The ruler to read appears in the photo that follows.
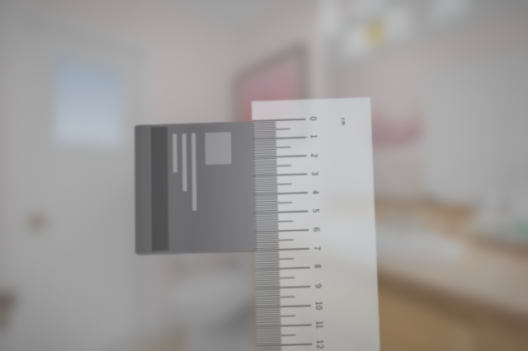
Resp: 7
